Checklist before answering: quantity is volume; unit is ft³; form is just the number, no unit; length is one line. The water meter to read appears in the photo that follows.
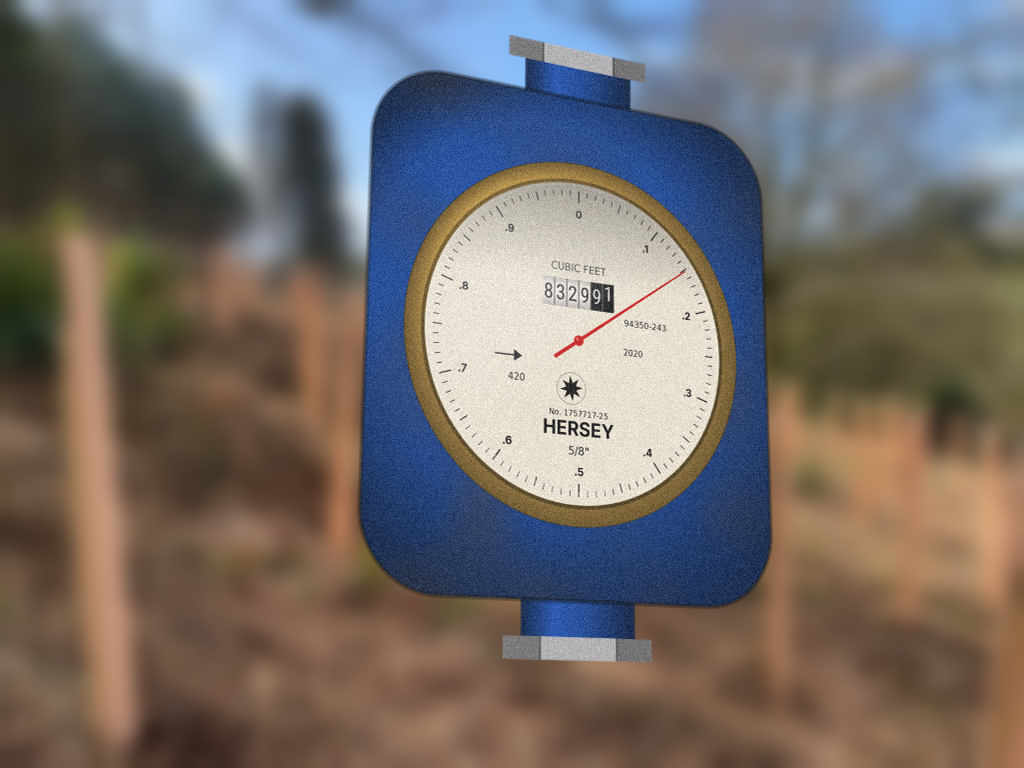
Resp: 832991.15
